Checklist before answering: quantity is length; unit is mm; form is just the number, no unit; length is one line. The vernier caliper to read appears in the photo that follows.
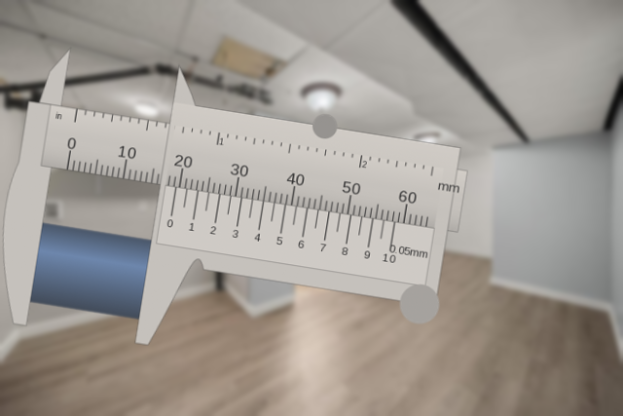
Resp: 19.4
